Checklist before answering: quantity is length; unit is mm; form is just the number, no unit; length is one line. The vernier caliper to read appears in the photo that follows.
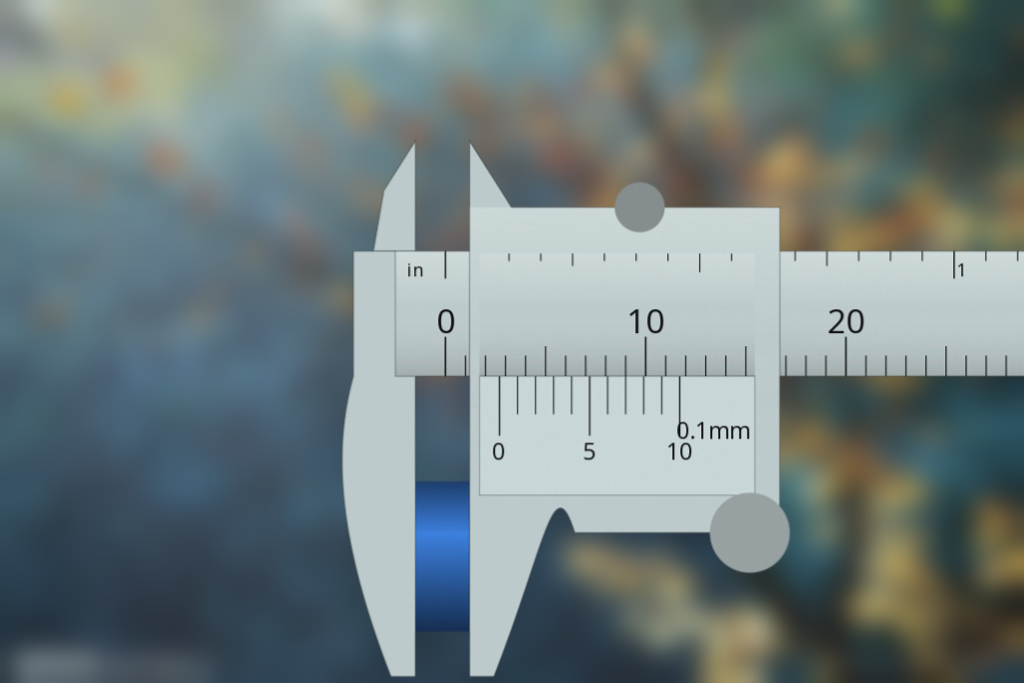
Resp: 2.7
